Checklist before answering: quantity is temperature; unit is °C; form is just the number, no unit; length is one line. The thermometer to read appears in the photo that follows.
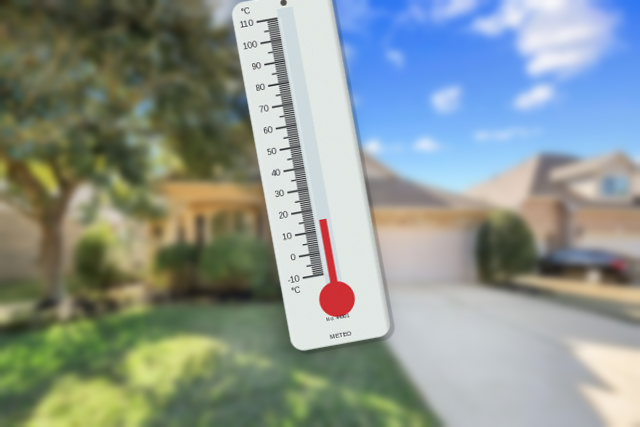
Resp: 15
